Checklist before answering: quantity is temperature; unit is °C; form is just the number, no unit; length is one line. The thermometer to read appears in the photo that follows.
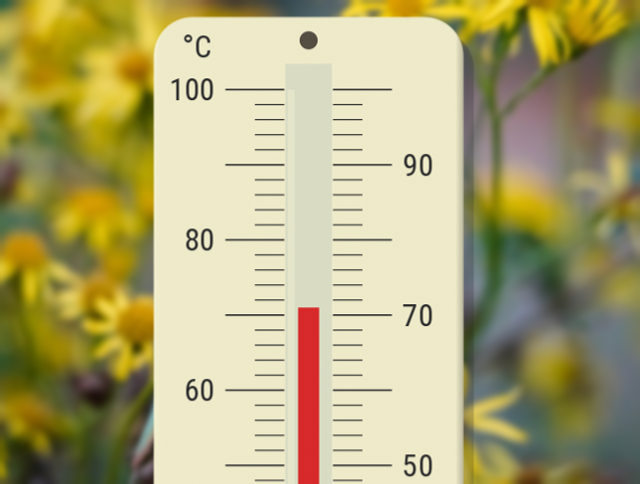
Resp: 71
